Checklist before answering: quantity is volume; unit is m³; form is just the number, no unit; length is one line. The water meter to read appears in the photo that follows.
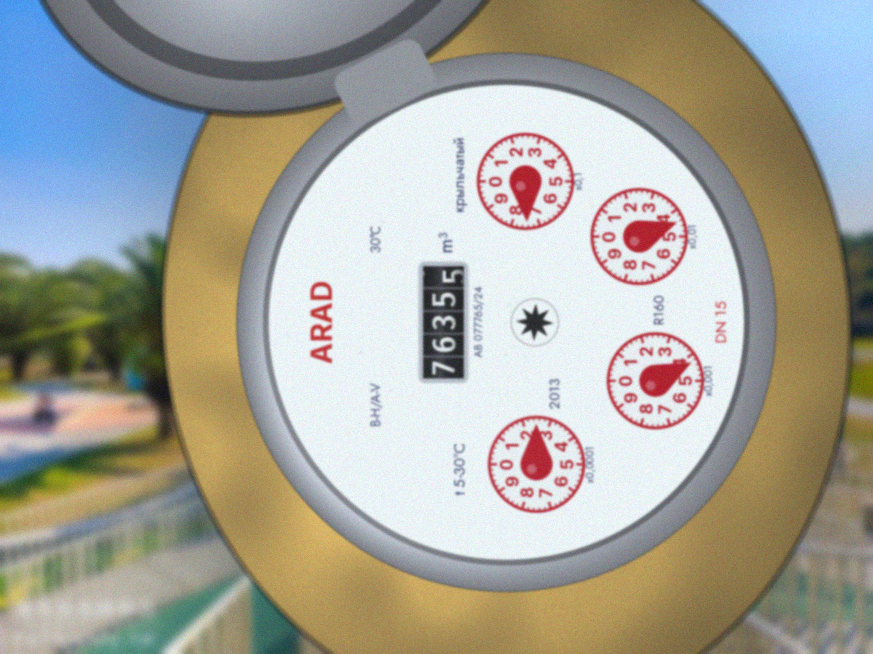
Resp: 76354.7442
